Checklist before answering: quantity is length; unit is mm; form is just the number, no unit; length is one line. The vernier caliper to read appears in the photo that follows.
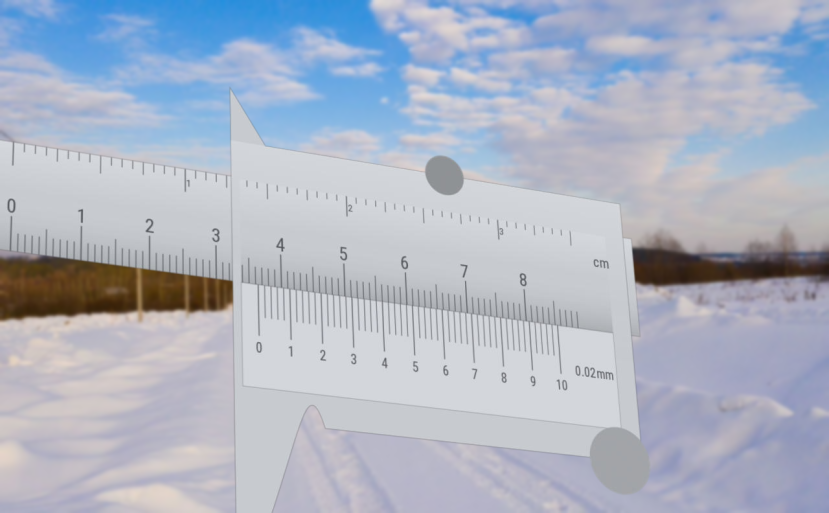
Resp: 36.4
